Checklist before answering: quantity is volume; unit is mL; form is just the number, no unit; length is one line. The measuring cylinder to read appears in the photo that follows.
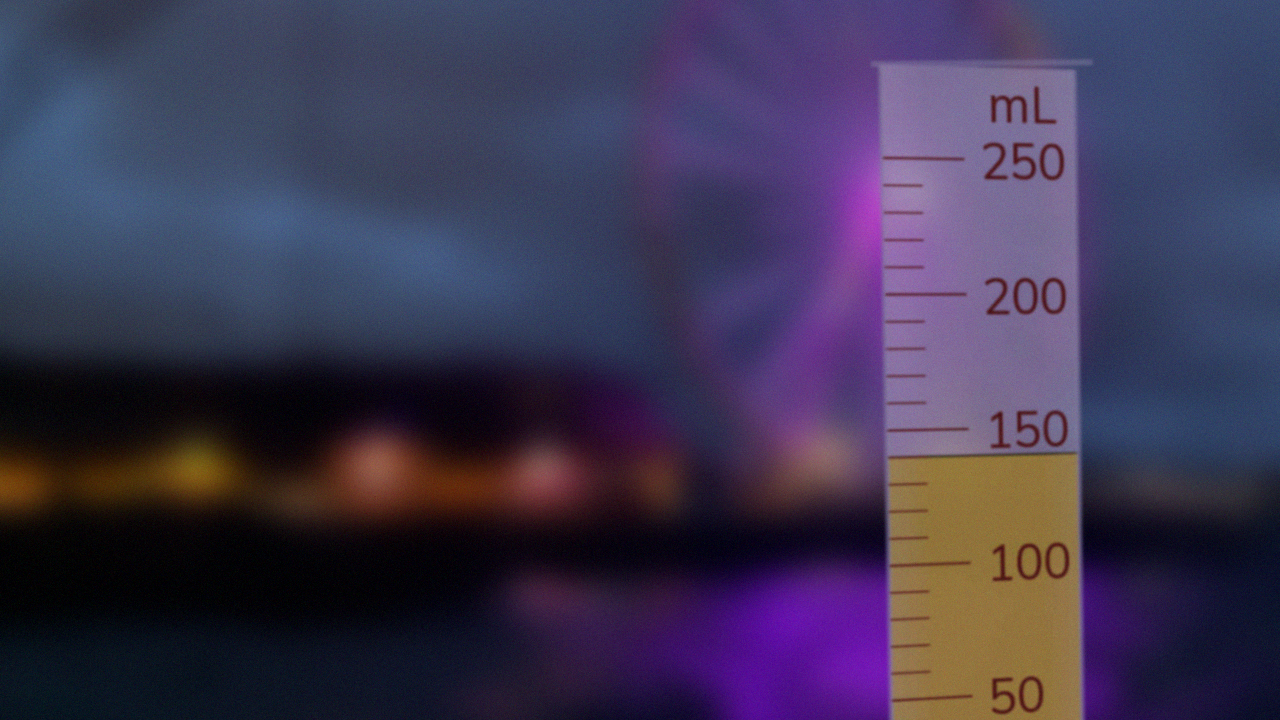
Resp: 140
